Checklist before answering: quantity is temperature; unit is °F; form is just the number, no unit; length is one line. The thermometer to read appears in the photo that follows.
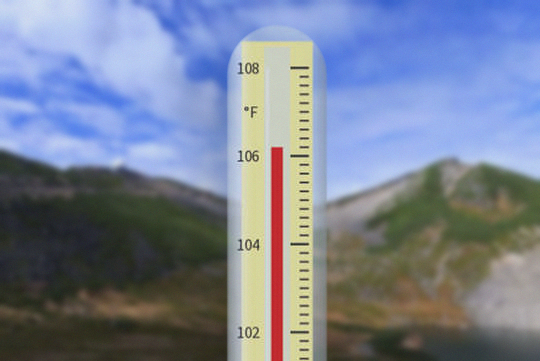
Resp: 106.2
